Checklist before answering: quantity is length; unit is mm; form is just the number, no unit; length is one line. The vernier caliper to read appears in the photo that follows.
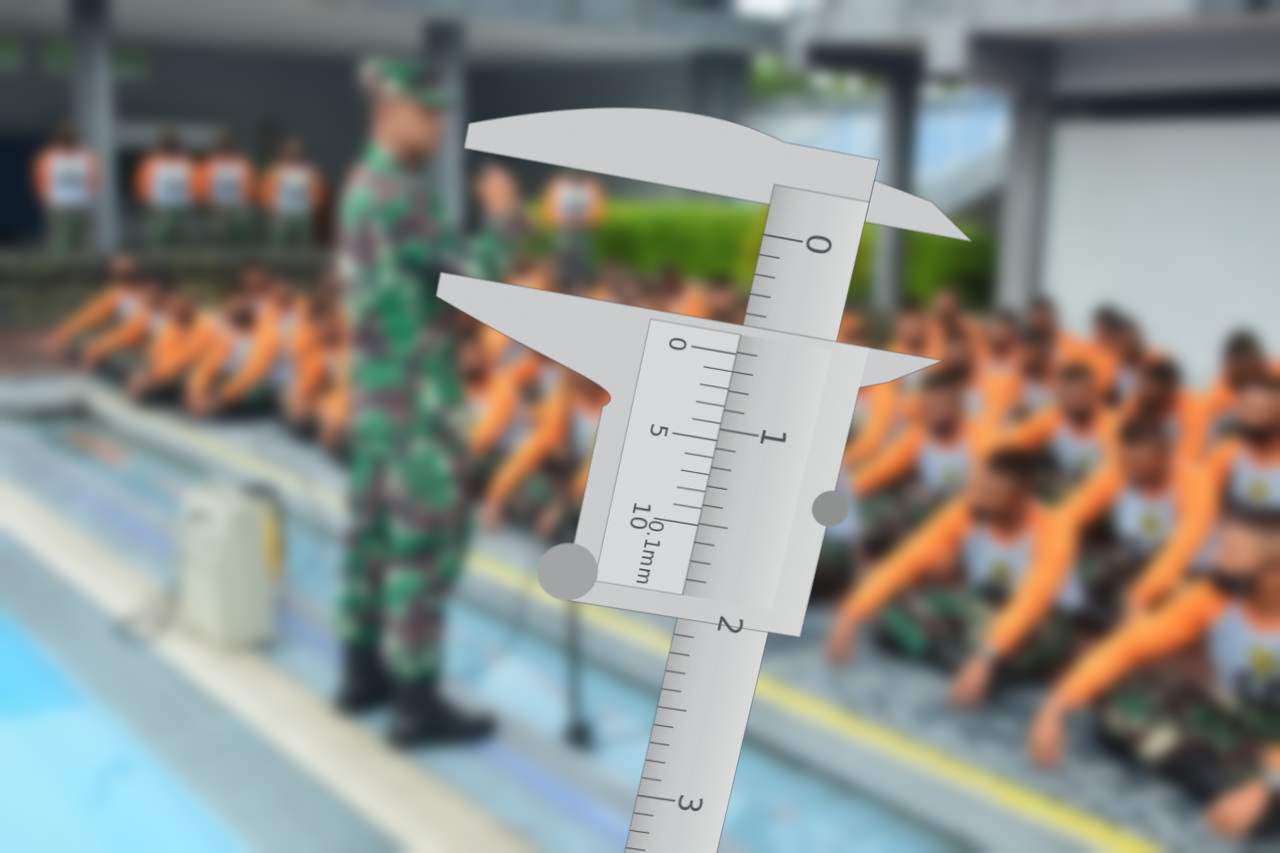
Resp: 6.1
